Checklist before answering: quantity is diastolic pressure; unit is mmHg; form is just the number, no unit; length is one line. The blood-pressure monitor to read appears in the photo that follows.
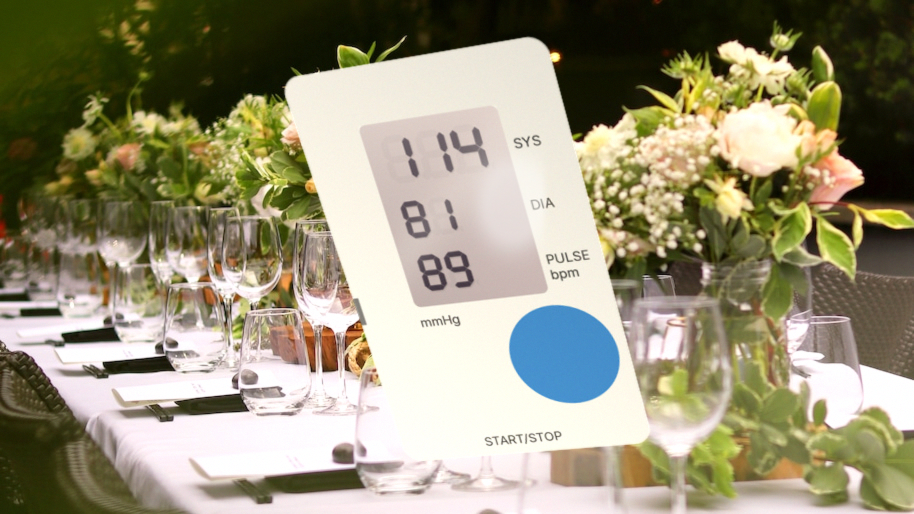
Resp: 81
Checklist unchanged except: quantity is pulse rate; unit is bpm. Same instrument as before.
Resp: 89
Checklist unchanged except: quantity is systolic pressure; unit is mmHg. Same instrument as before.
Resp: 114
